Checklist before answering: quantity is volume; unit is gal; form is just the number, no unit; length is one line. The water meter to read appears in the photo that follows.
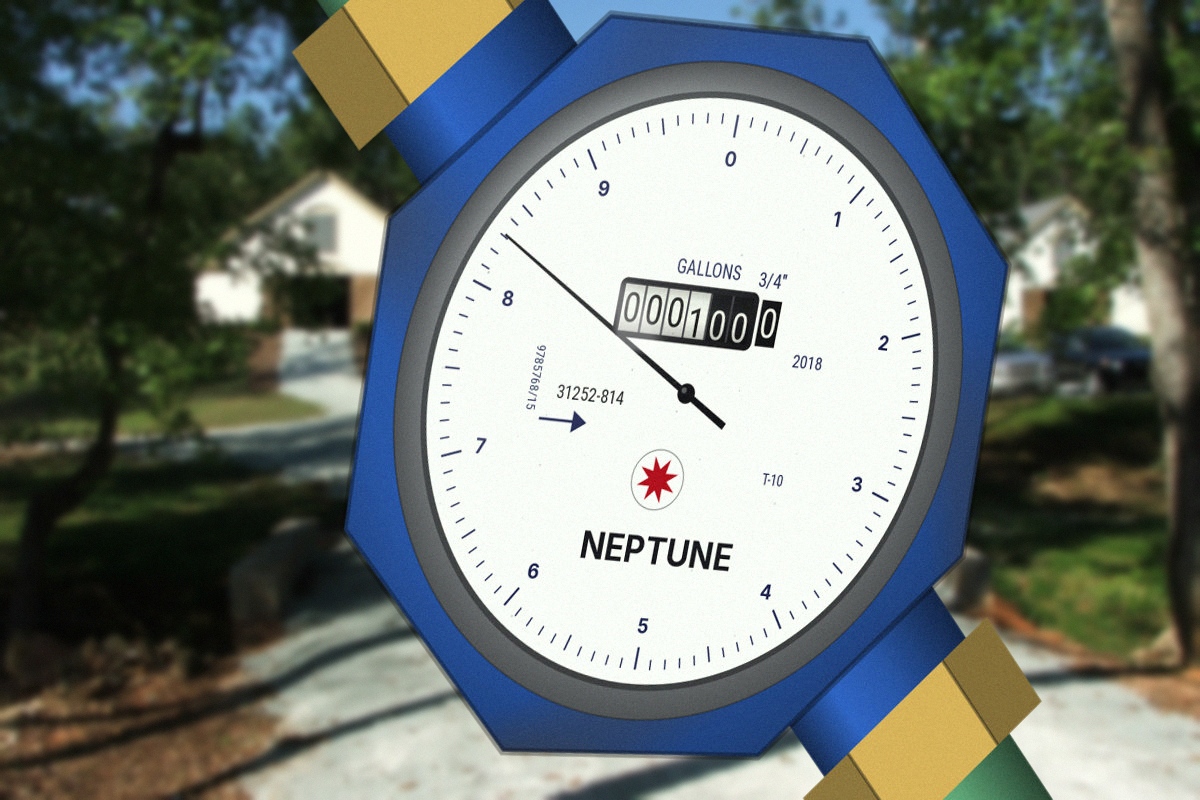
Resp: 998.3
